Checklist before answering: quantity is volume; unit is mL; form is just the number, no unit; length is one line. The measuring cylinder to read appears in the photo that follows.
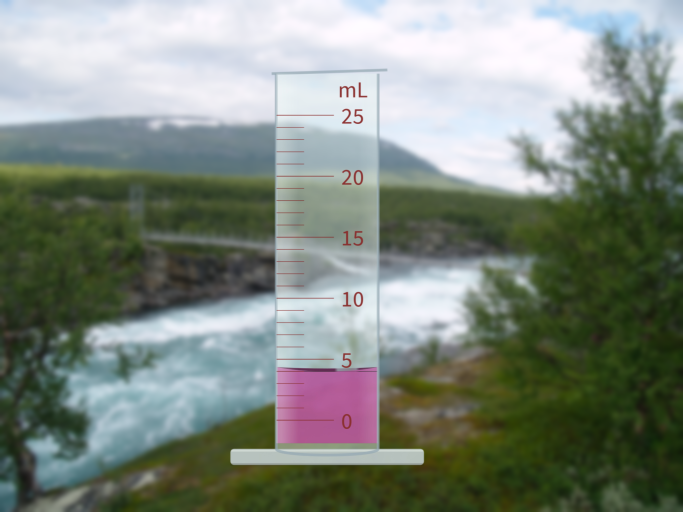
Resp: 4
